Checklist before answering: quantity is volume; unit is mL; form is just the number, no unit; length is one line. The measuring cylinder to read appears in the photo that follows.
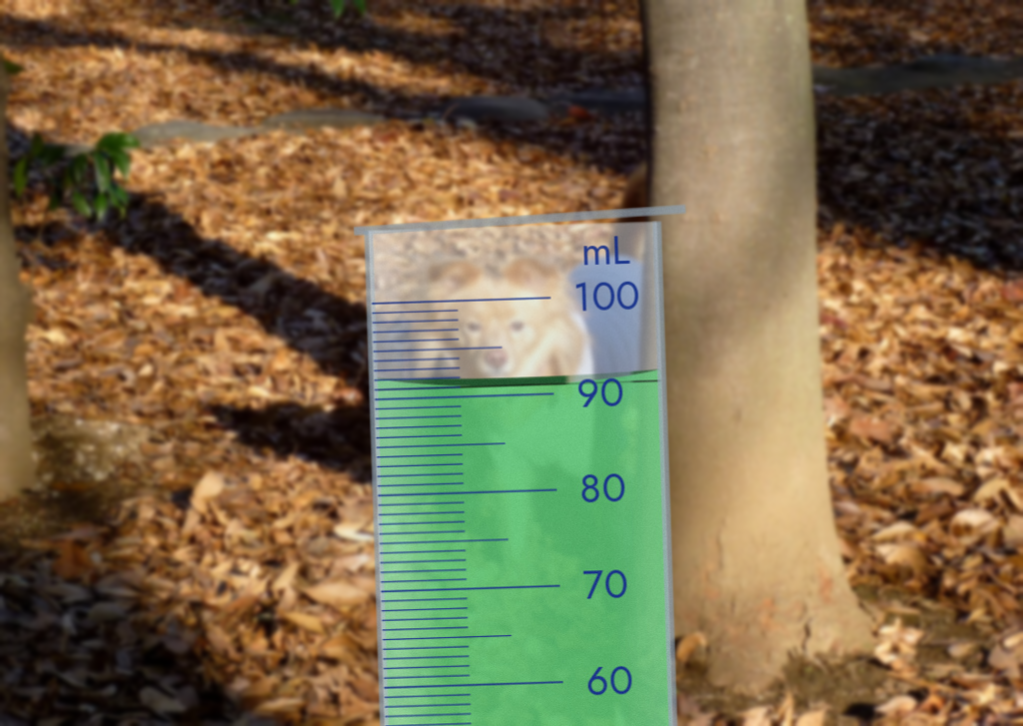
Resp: 91
